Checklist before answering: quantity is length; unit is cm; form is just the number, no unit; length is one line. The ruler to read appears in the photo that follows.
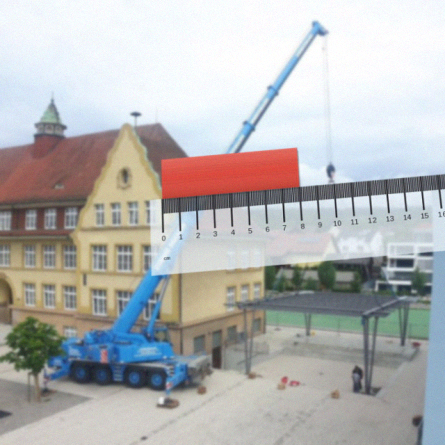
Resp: 8
